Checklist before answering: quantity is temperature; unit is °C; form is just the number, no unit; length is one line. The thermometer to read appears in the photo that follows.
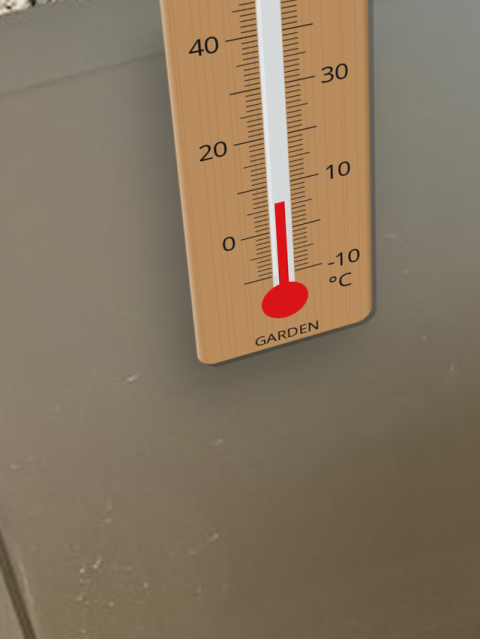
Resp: 6
